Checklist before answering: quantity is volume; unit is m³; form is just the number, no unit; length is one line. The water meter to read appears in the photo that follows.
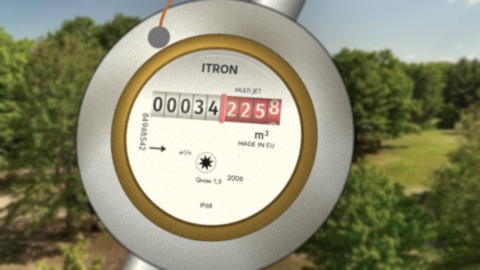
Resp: 34.2258
